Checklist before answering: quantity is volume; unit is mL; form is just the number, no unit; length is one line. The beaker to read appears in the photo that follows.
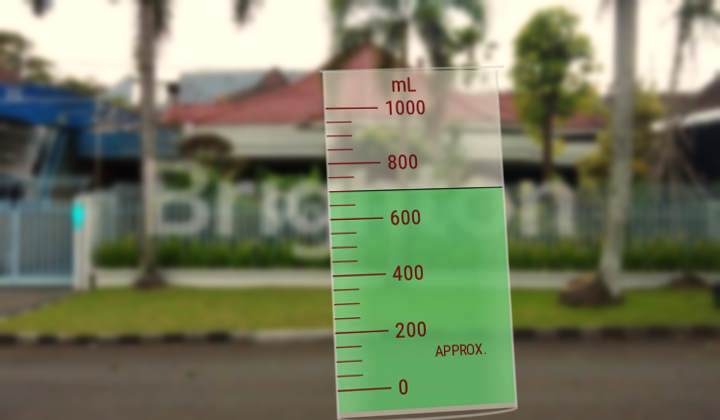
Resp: 700
